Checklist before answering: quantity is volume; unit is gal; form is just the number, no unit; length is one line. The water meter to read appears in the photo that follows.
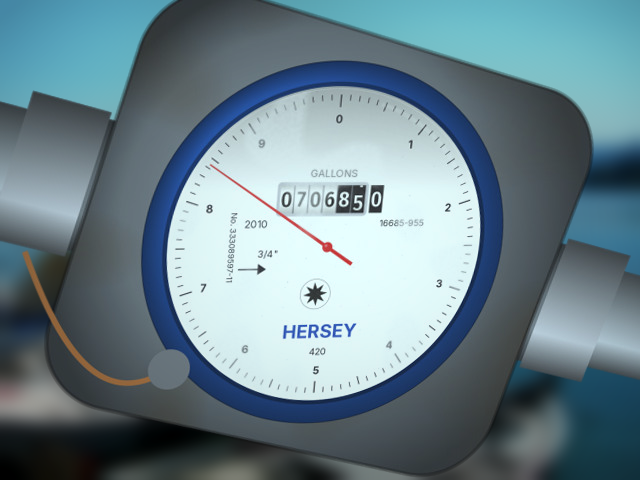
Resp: 706848.4
